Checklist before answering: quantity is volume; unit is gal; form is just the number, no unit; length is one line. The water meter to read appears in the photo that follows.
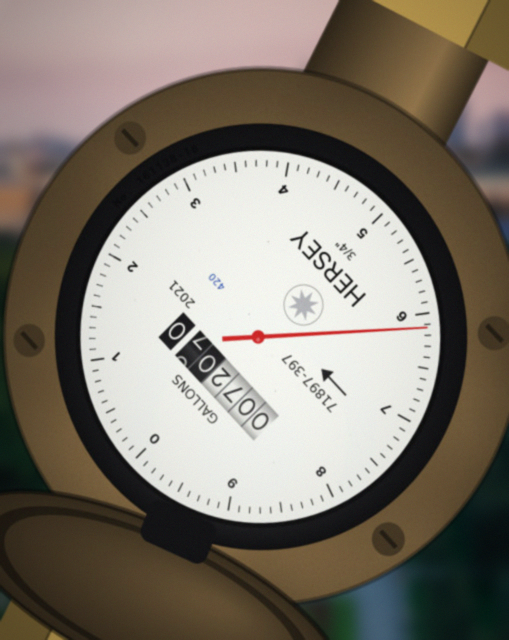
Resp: 72066.1
